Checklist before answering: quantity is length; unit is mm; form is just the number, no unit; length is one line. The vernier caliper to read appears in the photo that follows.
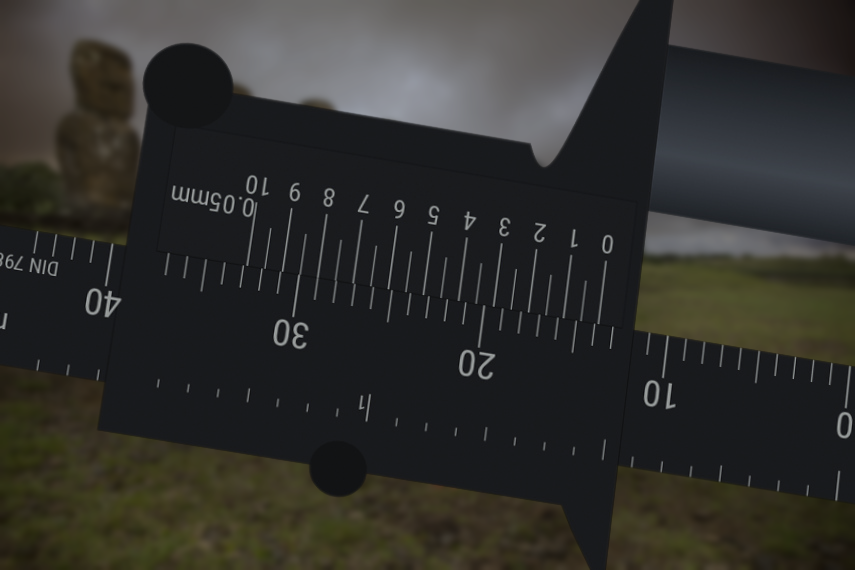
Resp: 13.8
